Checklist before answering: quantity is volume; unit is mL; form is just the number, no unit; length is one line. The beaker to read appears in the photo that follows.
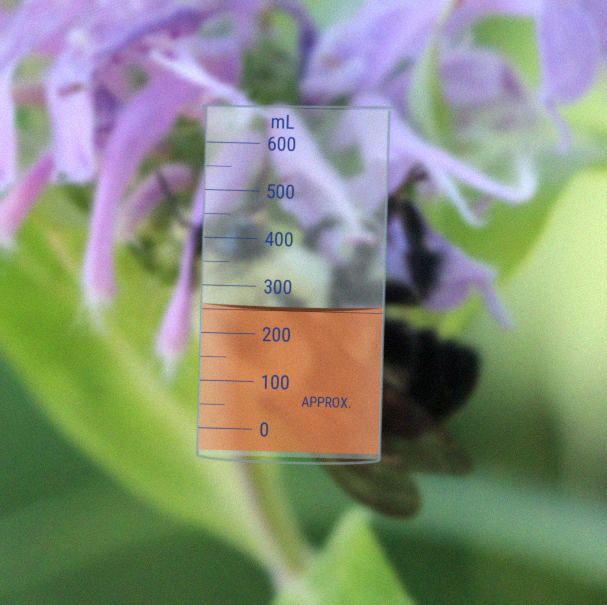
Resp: 250
